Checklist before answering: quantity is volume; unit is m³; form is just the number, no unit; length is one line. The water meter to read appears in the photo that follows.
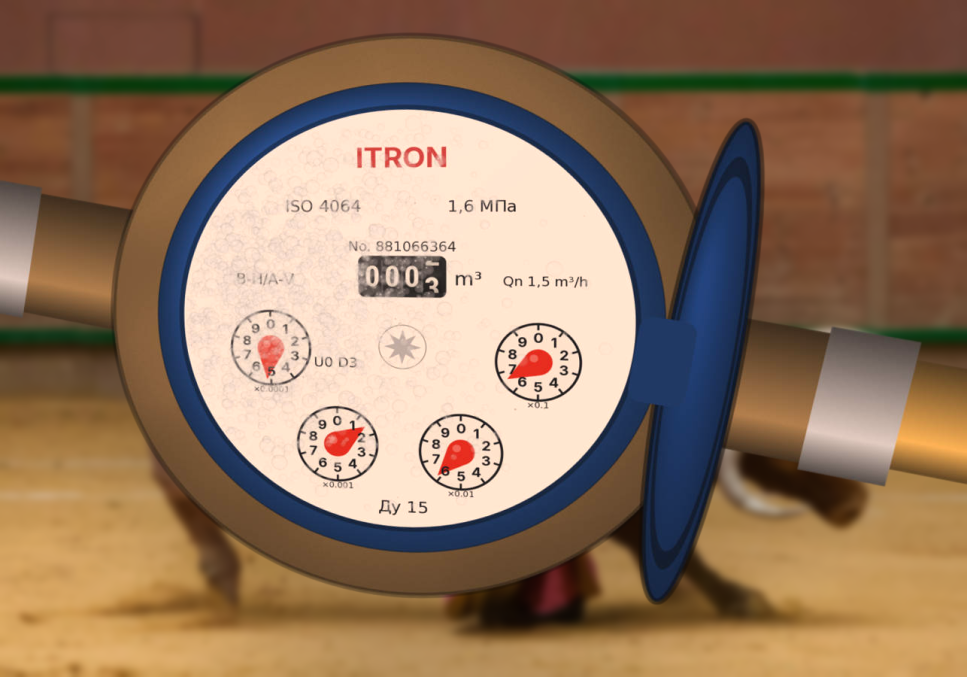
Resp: 2.6615
